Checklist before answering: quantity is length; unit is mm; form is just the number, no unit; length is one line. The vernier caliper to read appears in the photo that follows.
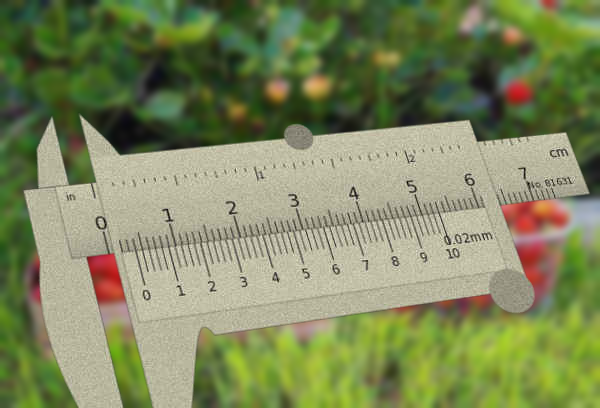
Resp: 4.0
